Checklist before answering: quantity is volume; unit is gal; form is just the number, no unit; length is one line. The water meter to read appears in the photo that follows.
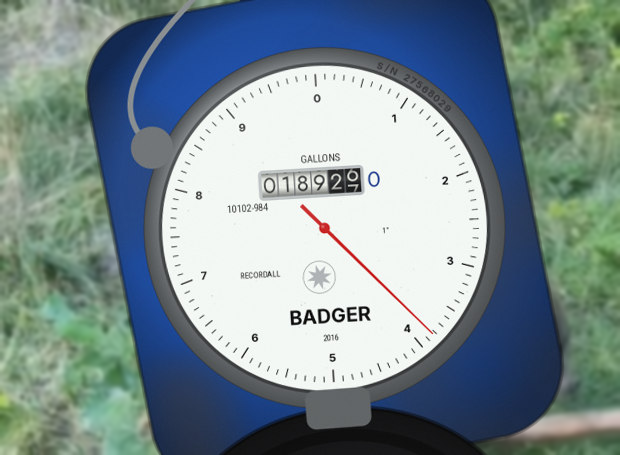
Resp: 189263.8
